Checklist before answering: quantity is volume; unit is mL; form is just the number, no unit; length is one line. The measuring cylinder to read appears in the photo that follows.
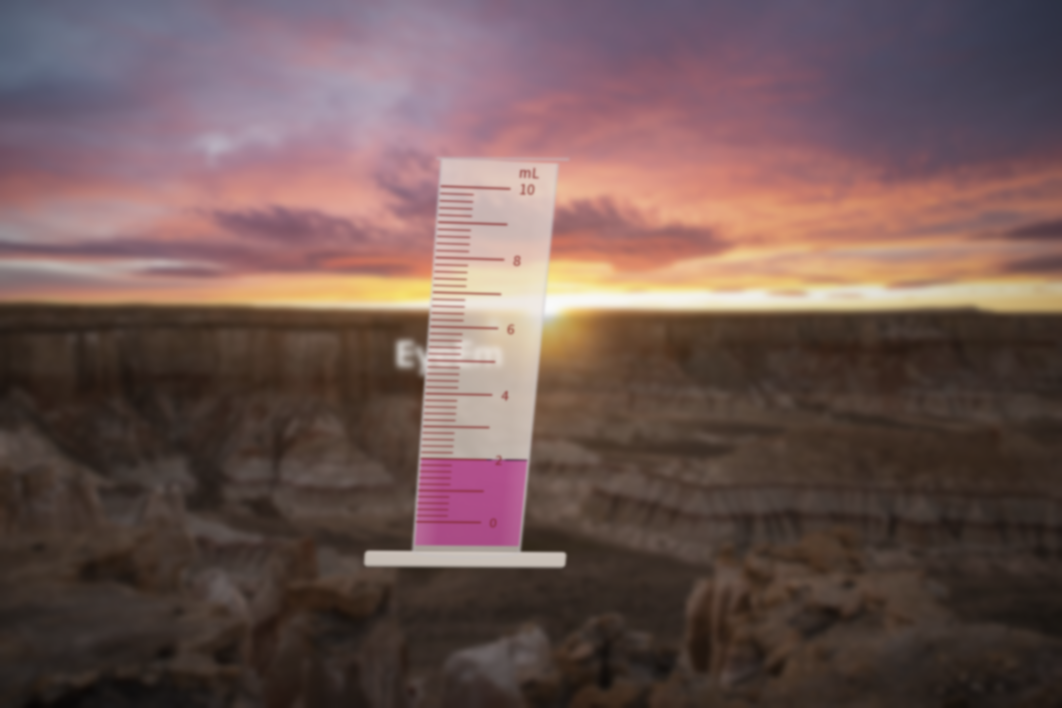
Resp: 2
